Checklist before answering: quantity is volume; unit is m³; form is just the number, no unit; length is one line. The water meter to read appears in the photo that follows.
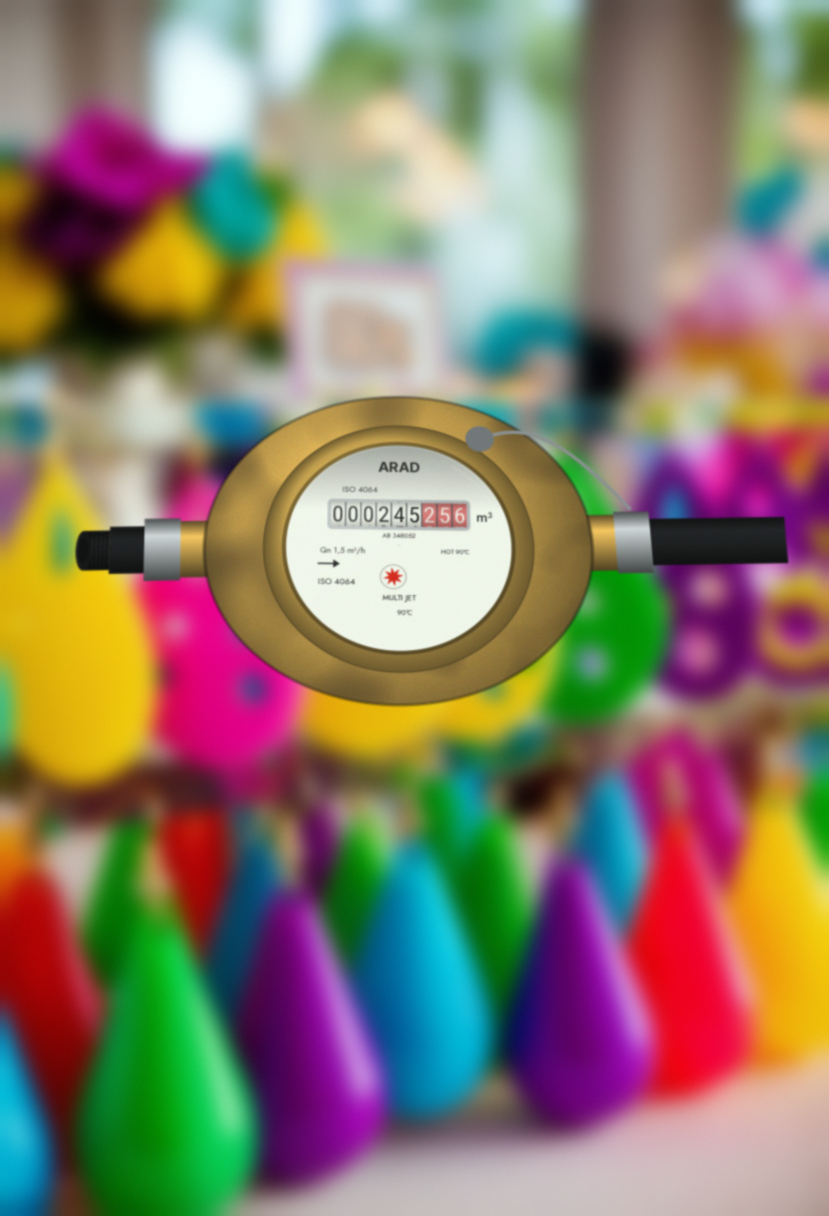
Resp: 245.256
